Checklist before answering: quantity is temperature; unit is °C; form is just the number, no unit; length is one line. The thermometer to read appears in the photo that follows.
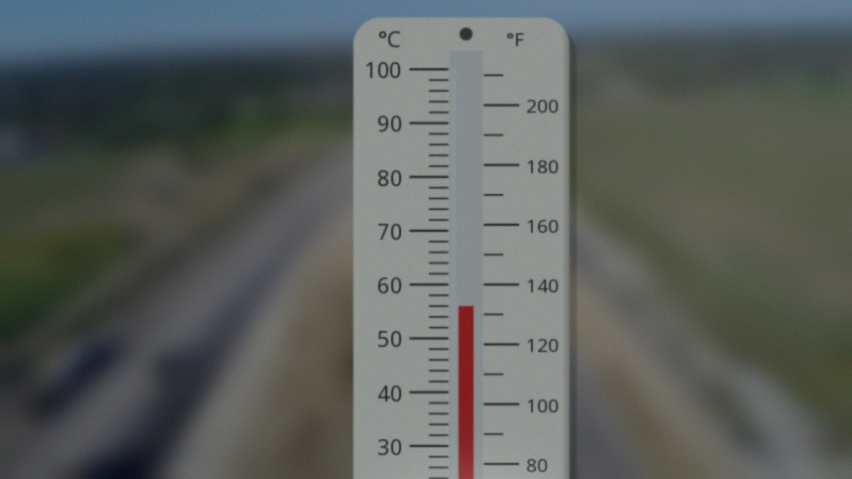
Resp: 56
